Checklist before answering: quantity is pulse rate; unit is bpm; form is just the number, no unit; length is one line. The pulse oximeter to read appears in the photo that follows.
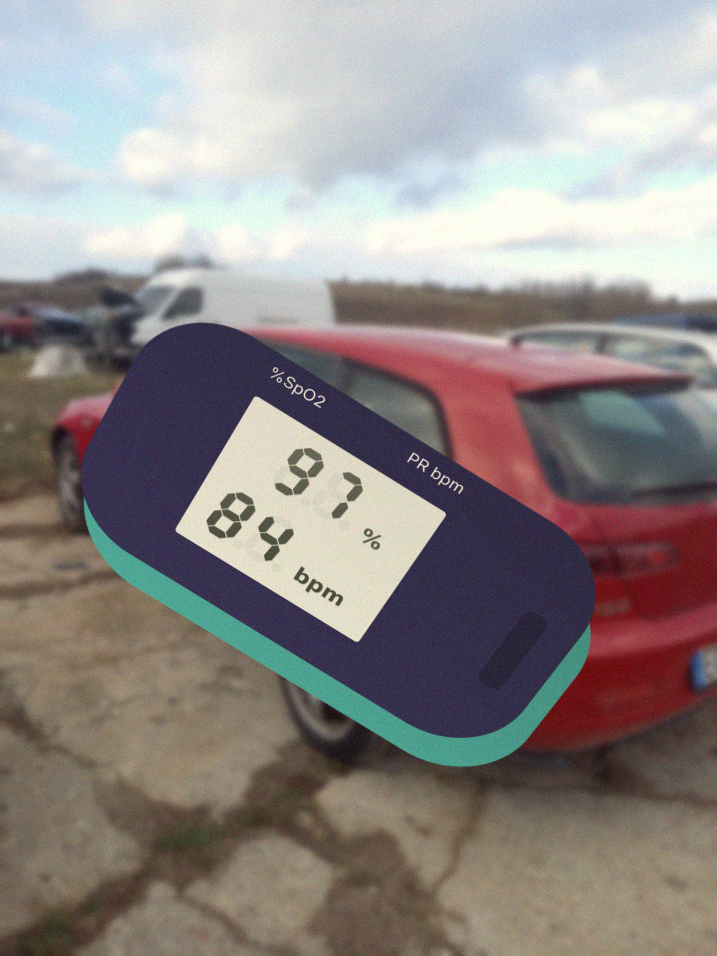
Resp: 84
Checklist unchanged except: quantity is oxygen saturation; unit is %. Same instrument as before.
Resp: 97
